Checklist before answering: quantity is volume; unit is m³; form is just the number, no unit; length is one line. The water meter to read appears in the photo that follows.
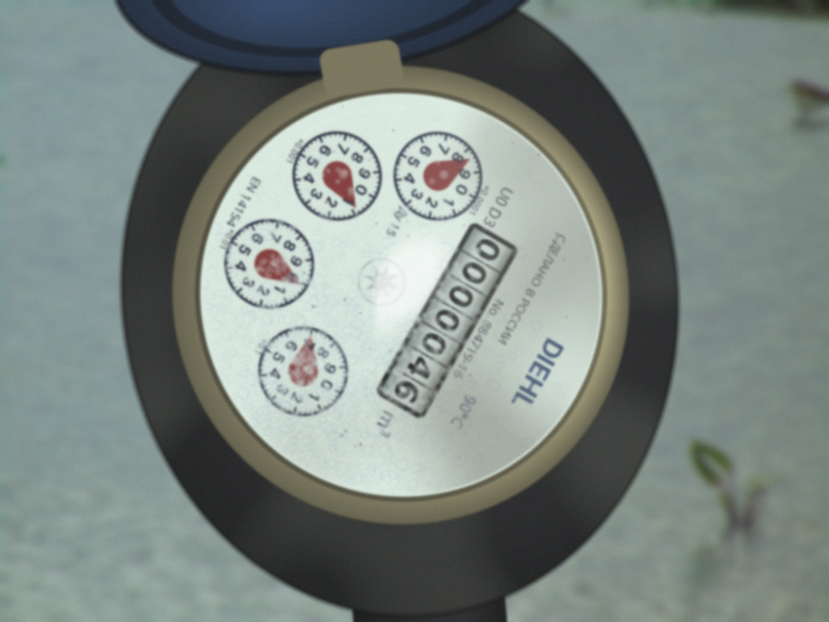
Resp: 46.7008
